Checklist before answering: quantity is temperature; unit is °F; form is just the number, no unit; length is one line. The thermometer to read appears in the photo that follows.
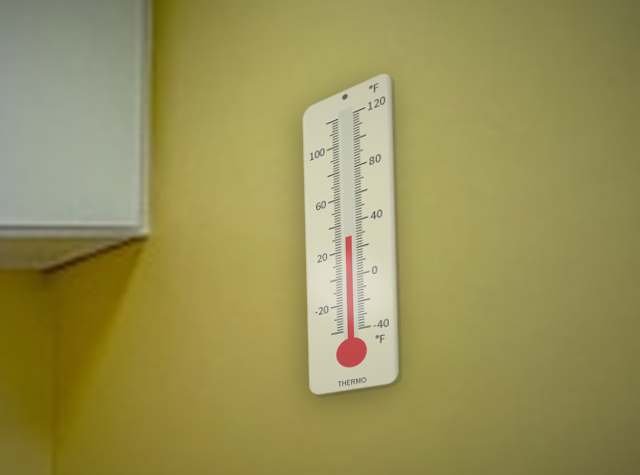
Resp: 30
